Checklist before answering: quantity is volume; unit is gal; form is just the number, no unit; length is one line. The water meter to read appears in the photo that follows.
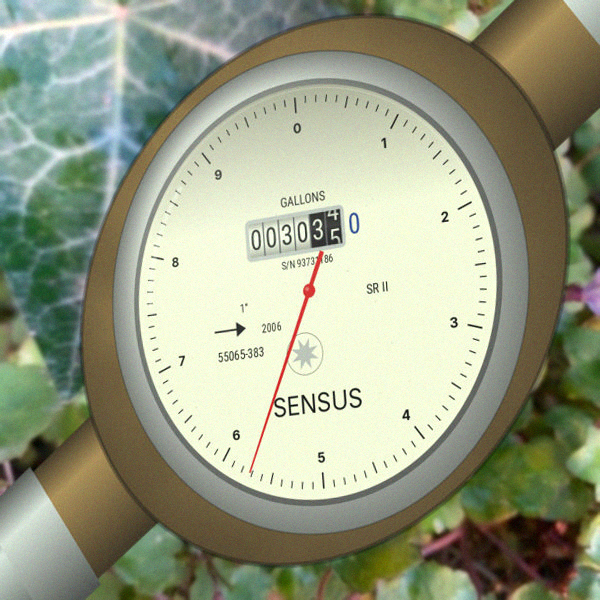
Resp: 30345.7
